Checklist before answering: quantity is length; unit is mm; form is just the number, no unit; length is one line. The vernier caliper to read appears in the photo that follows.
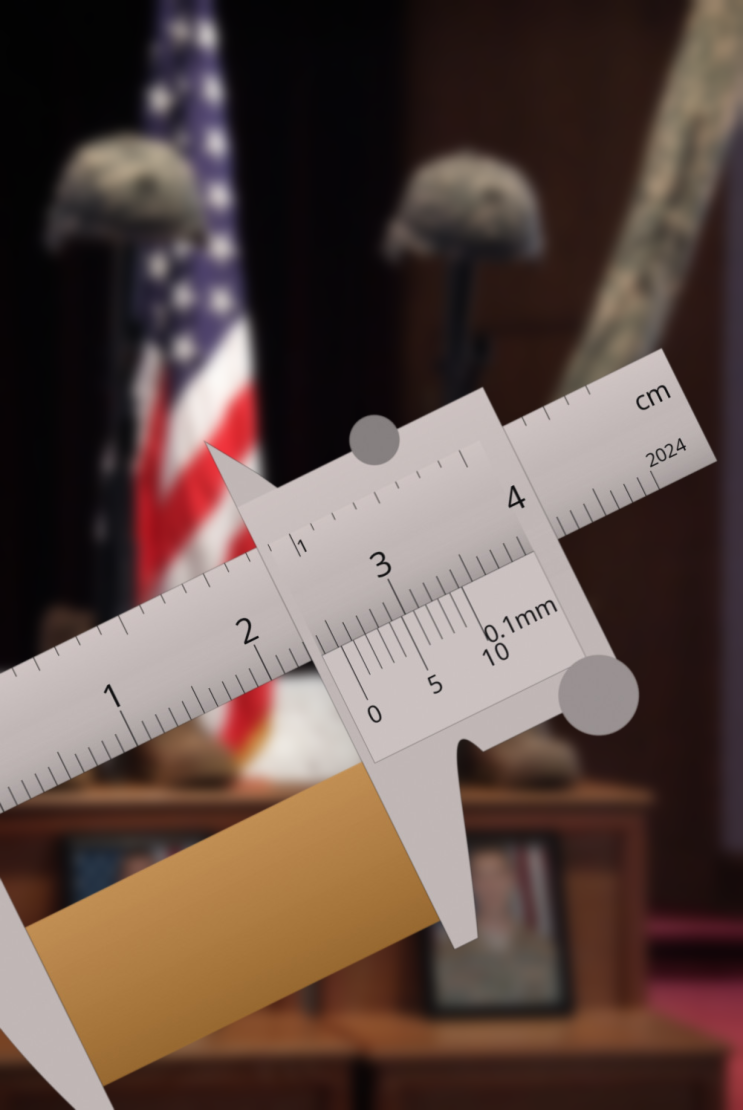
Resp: 25.2
